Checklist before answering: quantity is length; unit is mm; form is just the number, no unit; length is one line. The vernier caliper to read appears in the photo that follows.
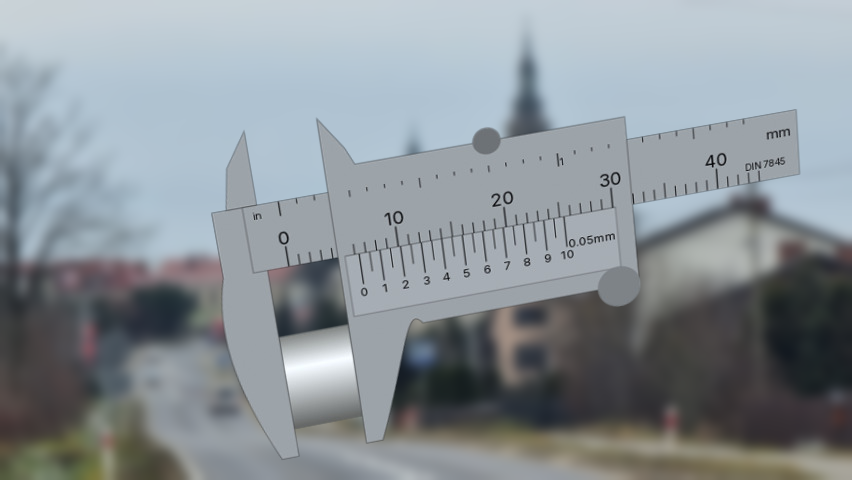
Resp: 6.4
